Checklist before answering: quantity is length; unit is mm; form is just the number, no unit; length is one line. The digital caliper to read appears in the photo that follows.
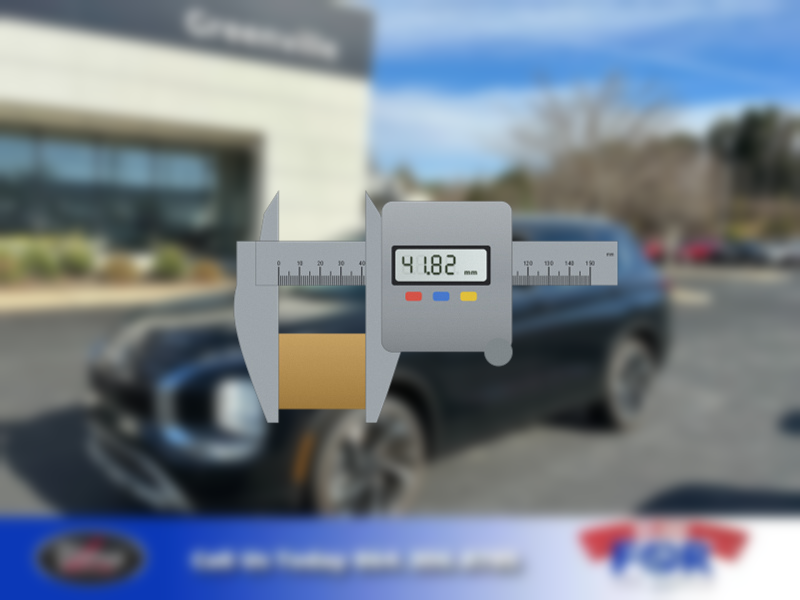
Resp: 41.82
